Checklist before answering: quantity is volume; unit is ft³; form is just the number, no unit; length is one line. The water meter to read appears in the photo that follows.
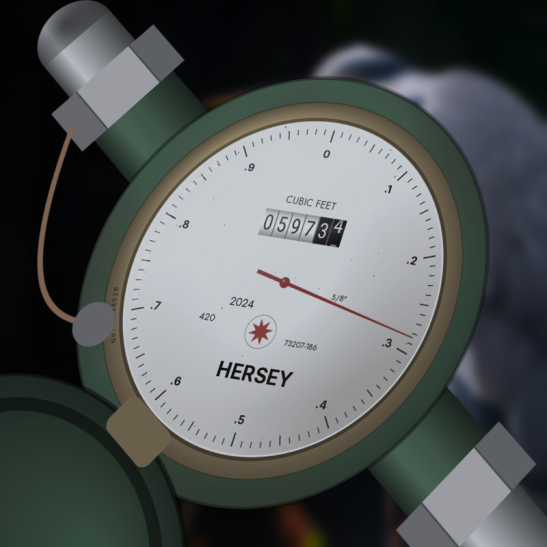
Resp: 59734.28
